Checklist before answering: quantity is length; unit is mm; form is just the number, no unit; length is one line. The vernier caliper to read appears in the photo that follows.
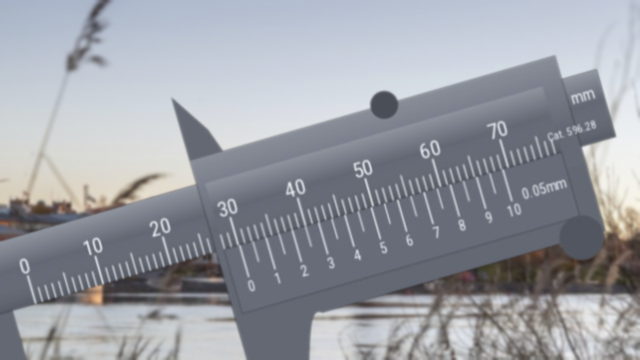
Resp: 30.2
